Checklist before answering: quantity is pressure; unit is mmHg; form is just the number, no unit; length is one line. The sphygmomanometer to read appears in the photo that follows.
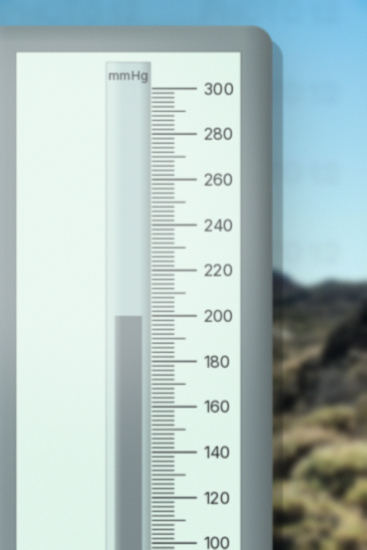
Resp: 200
